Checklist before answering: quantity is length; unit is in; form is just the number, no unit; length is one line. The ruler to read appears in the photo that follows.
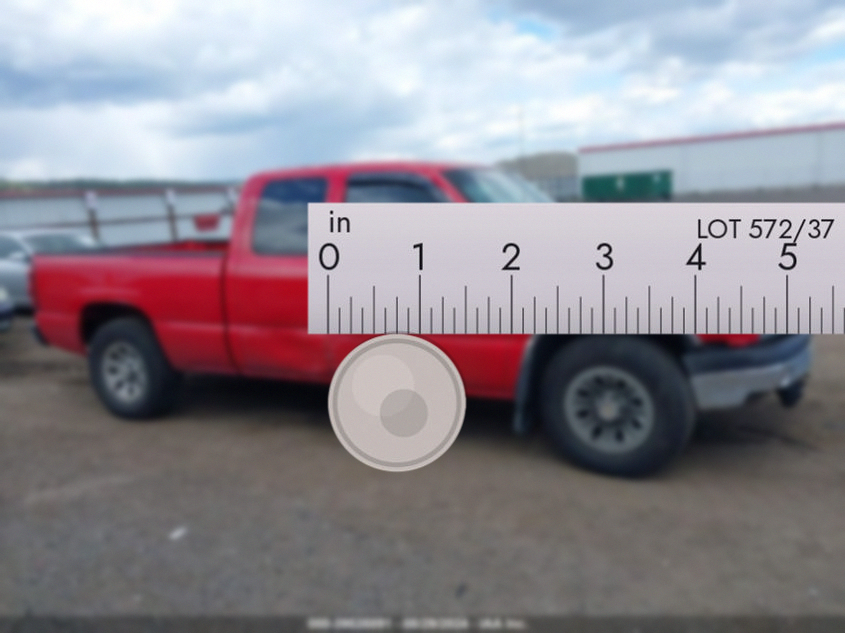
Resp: 1.5
